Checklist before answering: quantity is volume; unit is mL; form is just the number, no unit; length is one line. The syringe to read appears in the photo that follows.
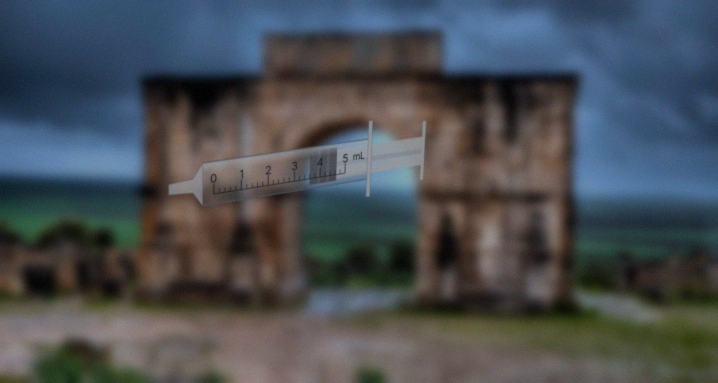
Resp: 3.6
